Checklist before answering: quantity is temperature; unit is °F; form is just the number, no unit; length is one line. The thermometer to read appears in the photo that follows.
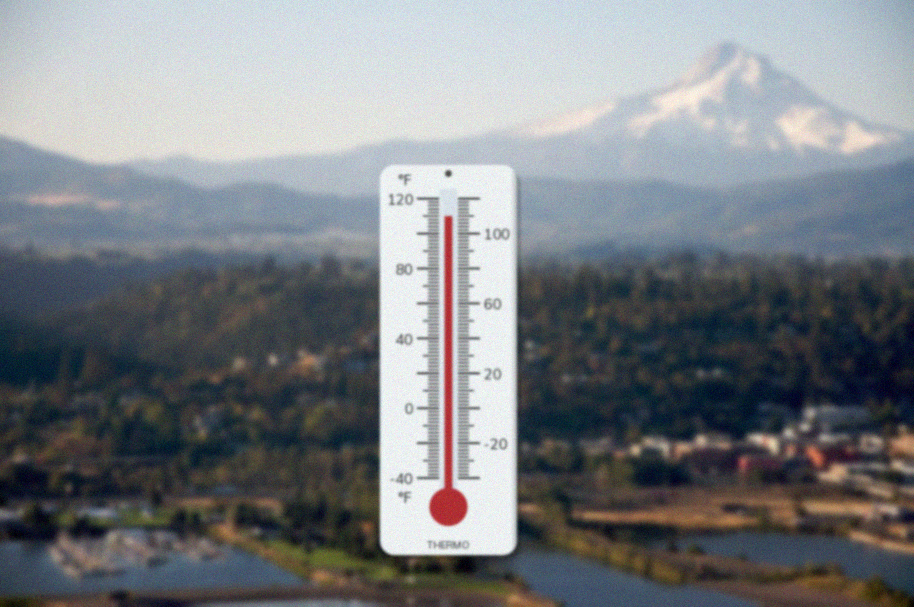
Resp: 110
